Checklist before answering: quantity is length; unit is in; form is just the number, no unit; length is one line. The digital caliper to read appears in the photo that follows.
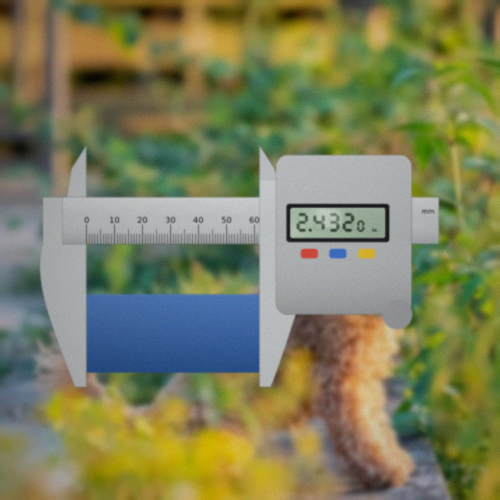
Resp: 2.4320
